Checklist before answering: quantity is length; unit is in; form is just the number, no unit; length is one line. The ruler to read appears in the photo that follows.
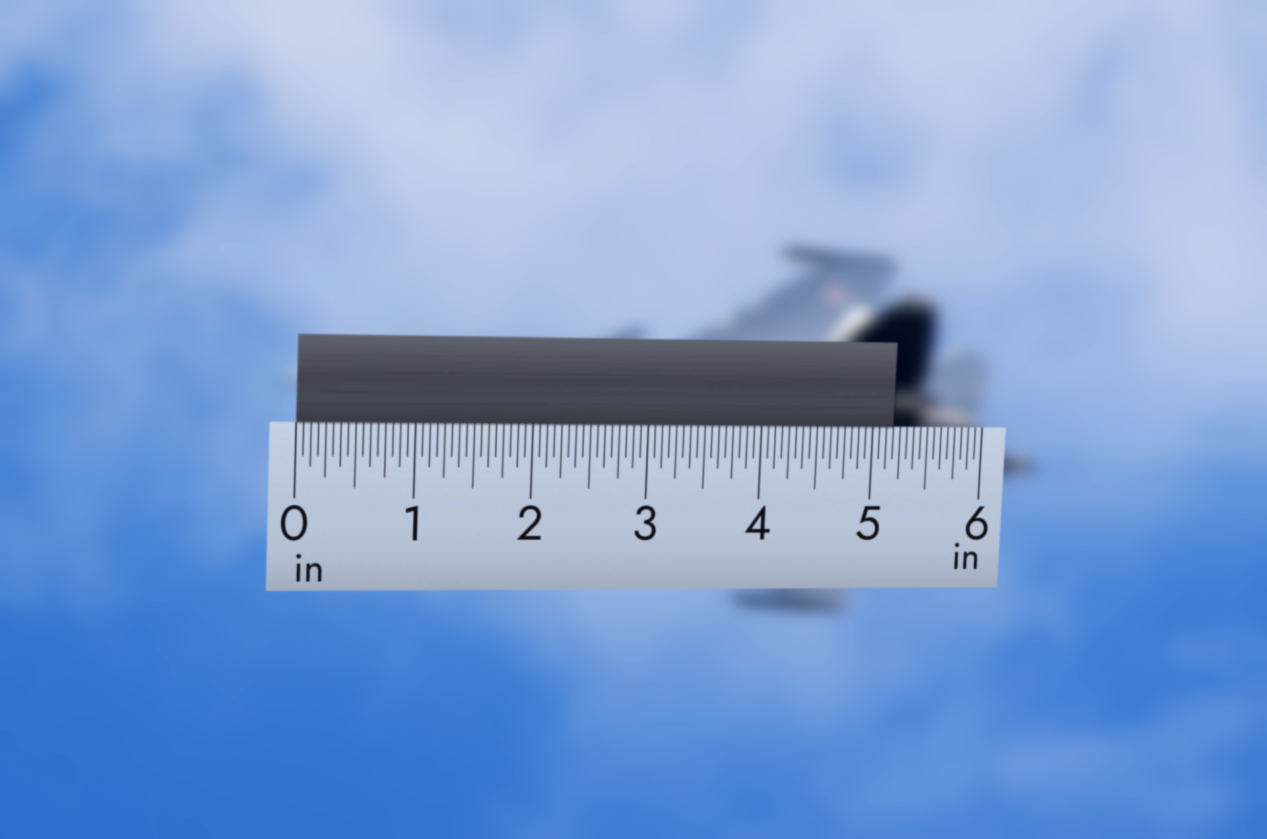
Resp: 5.1875
